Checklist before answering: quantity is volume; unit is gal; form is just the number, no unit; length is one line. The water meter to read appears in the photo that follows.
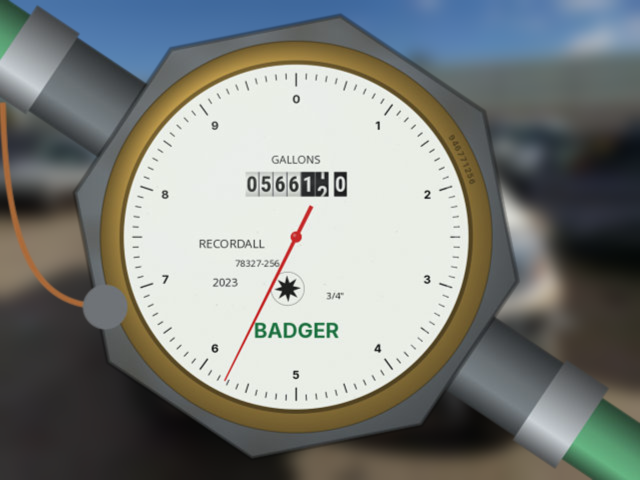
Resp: 566115.7
